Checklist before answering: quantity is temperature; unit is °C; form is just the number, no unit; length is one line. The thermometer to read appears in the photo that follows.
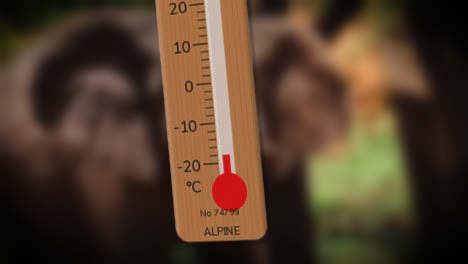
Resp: -18
